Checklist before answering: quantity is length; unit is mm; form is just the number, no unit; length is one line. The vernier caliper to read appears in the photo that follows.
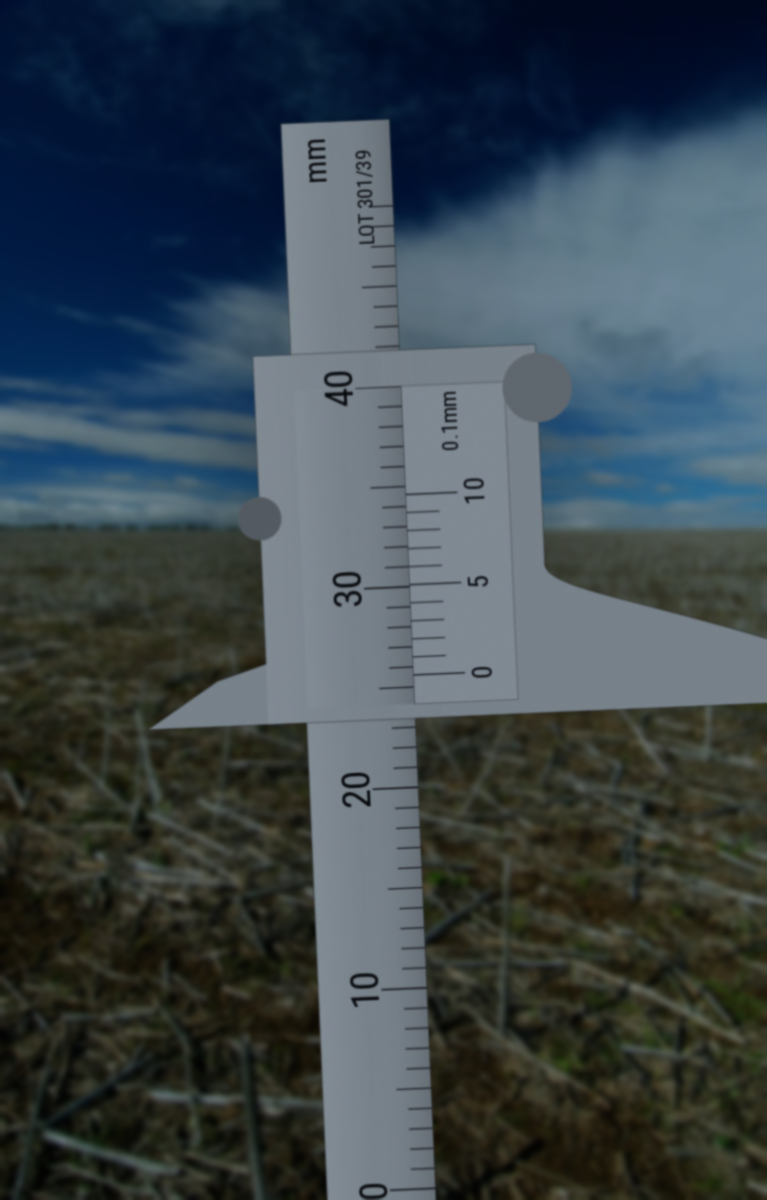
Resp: 25.6
